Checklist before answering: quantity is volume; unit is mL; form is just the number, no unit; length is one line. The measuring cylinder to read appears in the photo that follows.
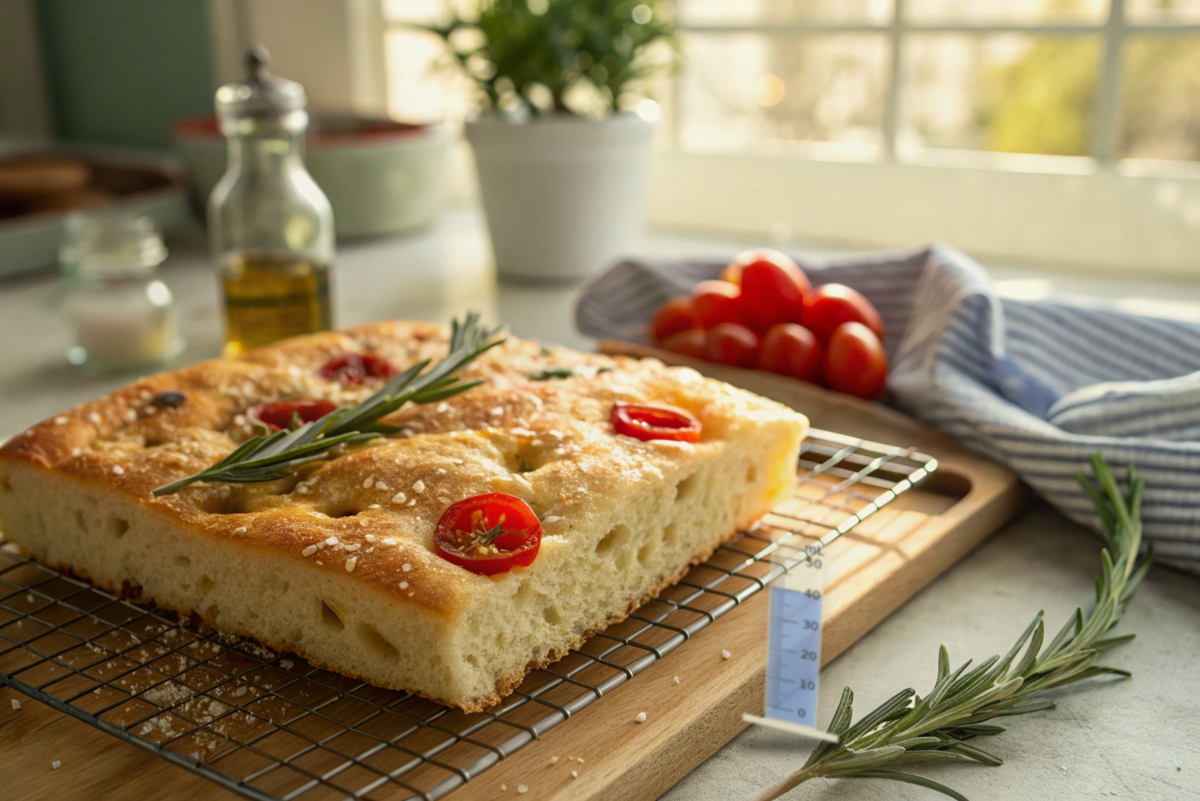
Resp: 40
